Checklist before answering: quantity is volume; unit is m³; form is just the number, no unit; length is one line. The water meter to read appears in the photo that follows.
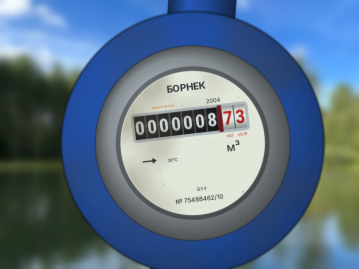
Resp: 8.73
